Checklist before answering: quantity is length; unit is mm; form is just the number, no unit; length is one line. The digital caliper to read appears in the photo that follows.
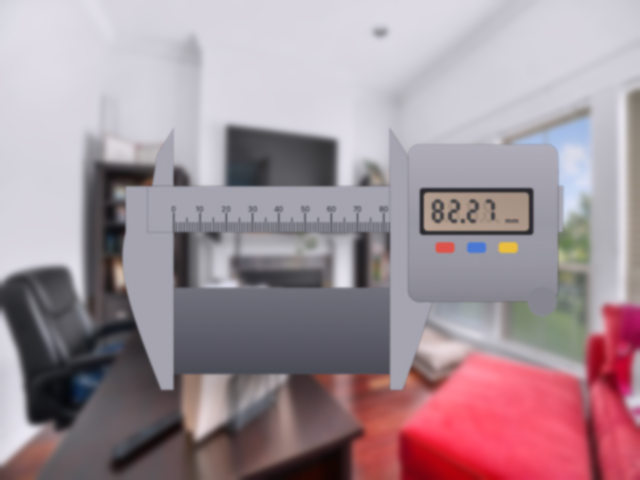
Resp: 82.27
